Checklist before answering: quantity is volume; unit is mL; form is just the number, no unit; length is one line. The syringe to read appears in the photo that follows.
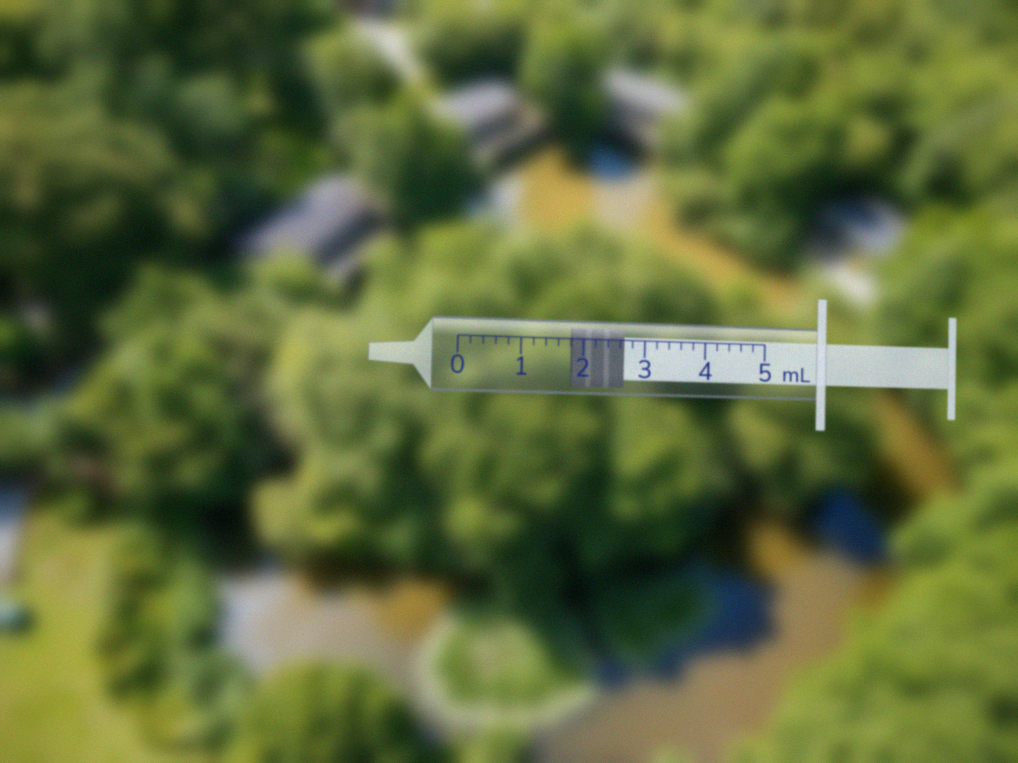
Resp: 1.8
